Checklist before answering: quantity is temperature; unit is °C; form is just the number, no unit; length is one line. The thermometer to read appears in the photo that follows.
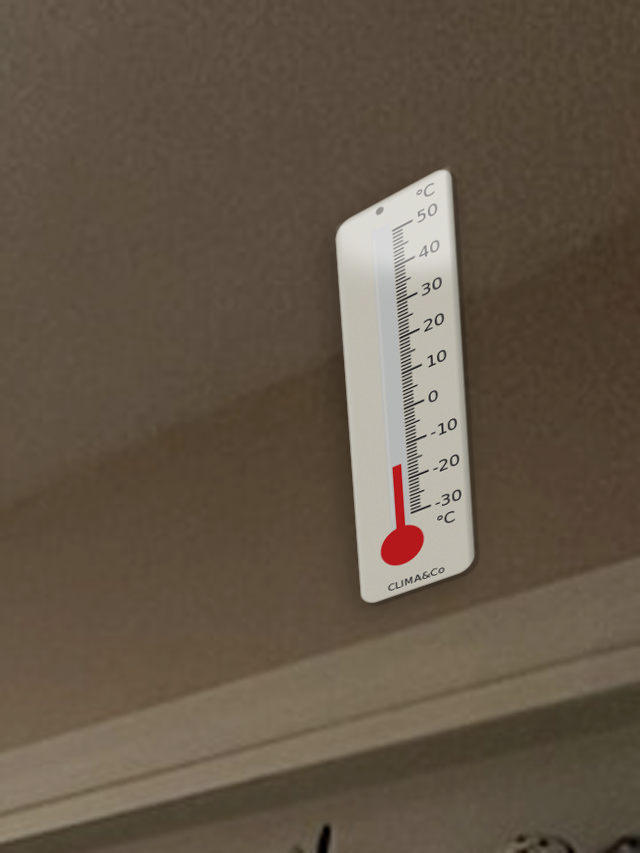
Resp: -15
